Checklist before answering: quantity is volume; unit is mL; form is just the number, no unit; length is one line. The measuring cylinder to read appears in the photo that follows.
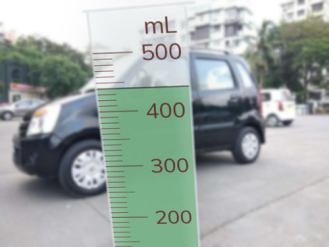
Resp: 440
